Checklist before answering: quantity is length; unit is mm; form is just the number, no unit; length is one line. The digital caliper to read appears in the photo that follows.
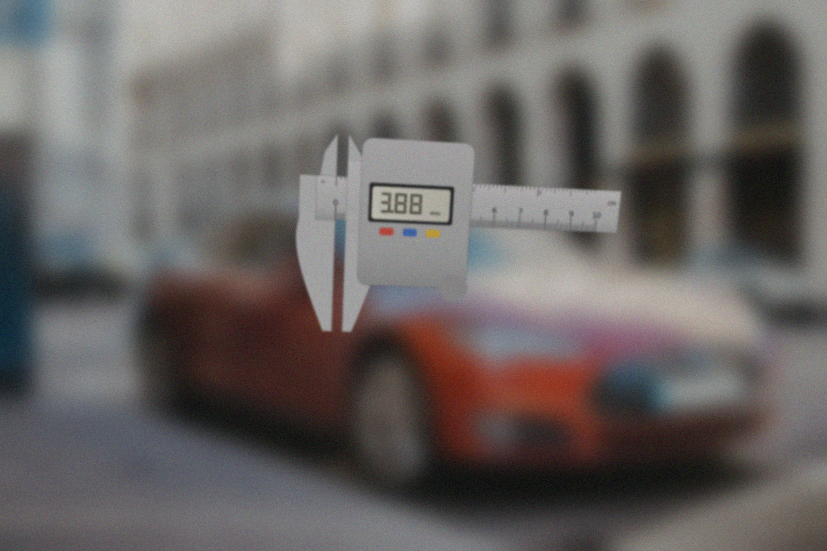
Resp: 3.88
